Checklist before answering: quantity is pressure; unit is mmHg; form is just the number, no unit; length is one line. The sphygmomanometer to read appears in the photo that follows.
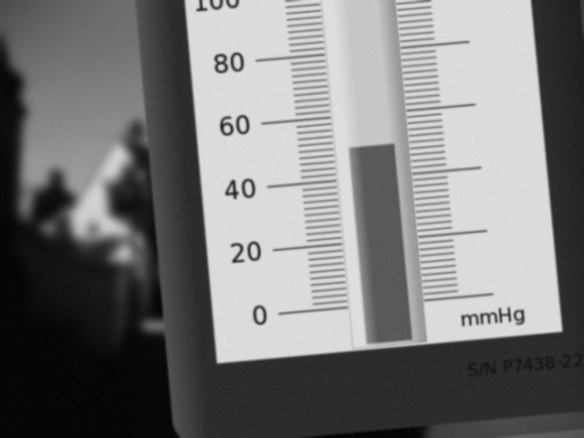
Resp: 50
